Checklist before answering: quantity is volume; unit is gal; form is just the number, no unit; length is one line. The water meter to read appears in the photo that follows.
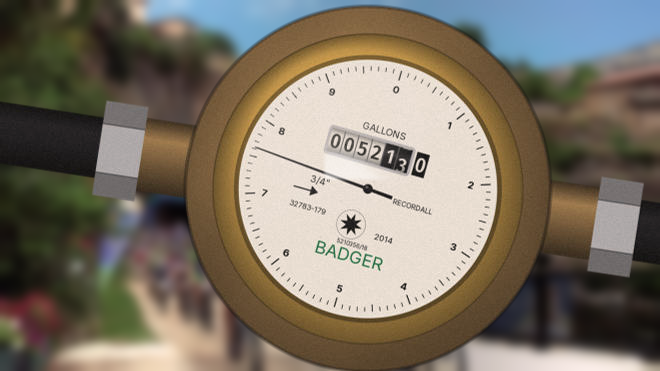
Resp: 52127.6
